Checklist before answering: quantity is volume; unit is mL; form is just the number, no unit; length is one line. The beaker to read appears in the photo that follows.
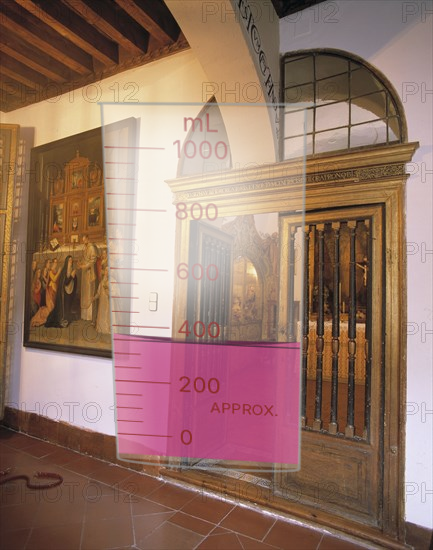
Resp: 350
